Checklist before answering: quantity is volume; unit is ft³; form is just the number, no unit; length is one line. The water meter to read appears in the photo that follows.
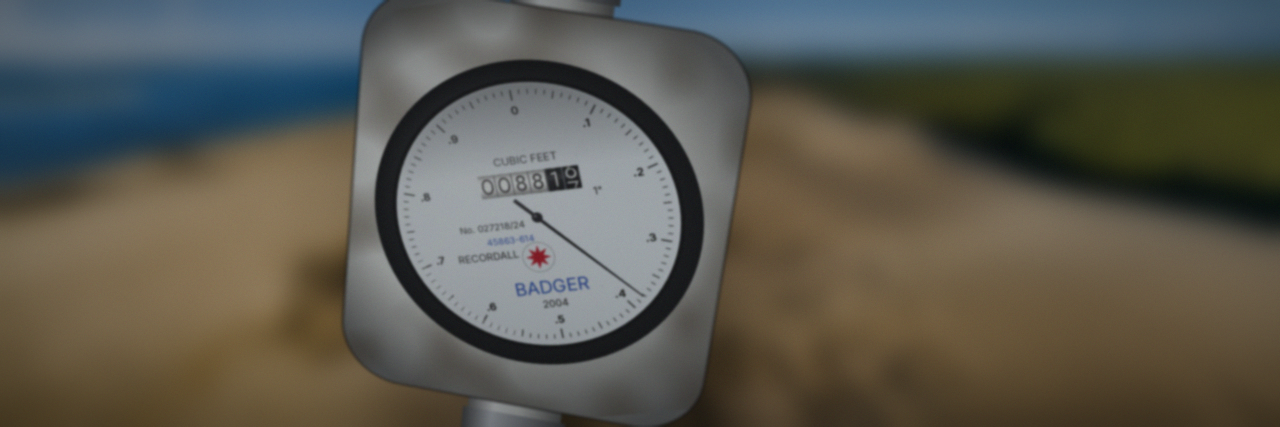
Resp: 8816.38
